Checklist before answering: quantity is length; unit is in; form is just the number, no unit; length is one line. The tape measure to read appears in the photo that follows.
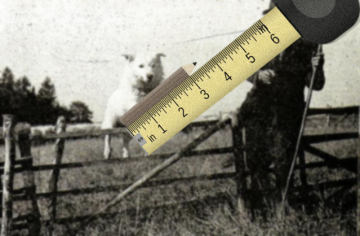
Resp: 3.5
